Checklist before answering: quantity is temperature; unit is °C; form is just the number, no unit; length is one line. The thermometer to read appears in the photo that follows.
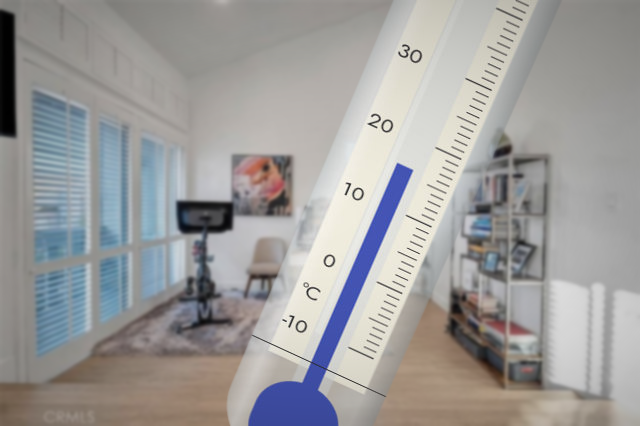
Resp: 16
